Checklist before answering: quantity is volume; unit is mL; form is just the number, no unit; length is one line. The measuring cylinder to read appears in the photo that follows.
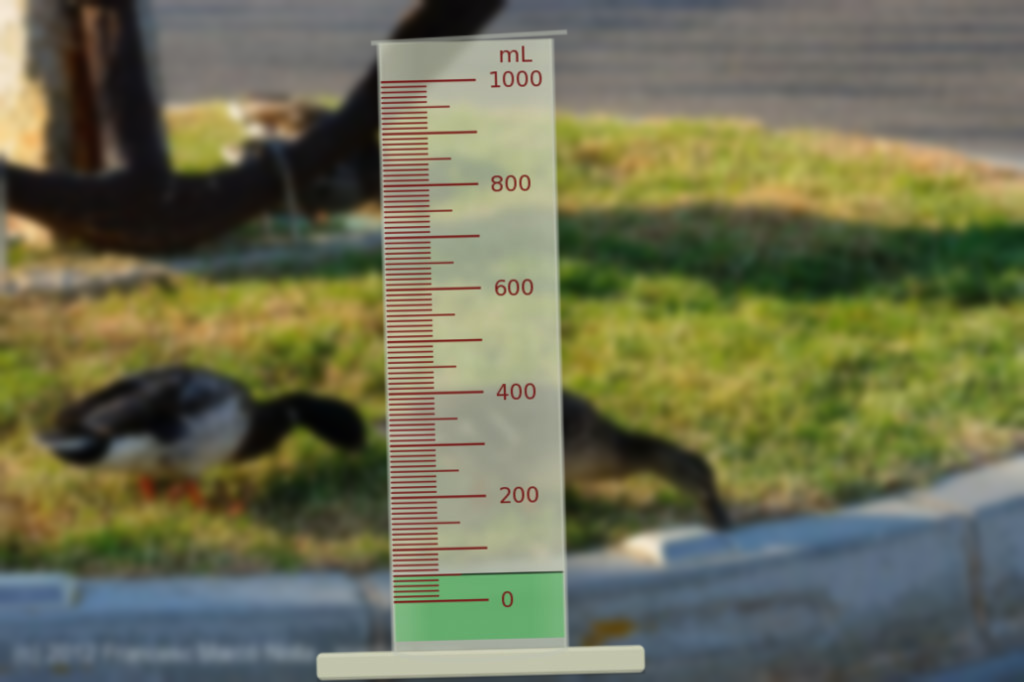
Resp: 50
